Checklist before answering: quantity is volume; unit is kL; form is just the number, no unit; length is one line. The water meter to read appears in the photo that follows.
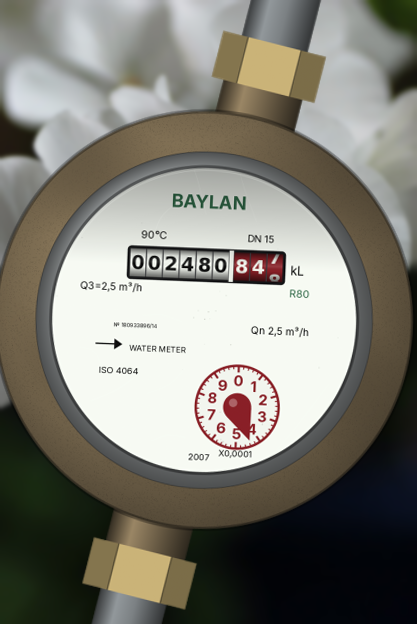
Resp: 2480.8474
